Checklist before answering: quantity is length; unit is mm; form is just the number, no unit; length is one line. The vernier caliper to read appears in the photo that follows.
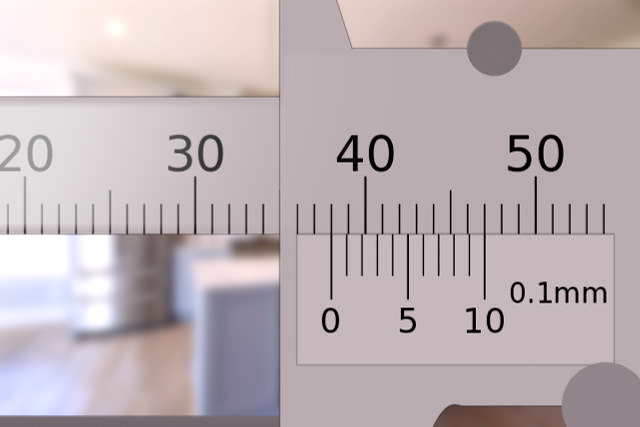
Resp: 38.0
